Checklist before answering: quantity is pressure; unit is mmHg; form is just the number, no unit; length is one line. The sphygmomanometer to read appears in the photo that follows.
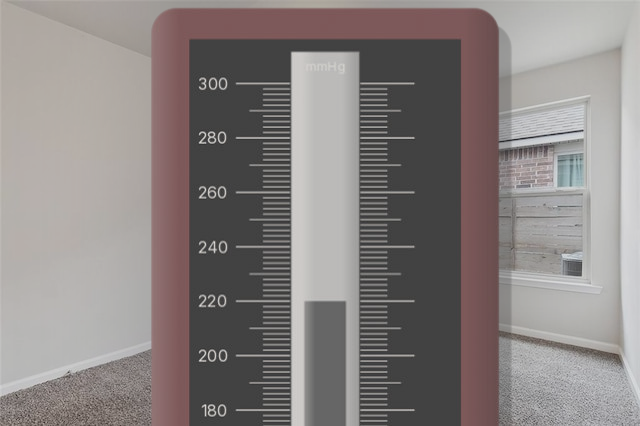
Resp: 220
